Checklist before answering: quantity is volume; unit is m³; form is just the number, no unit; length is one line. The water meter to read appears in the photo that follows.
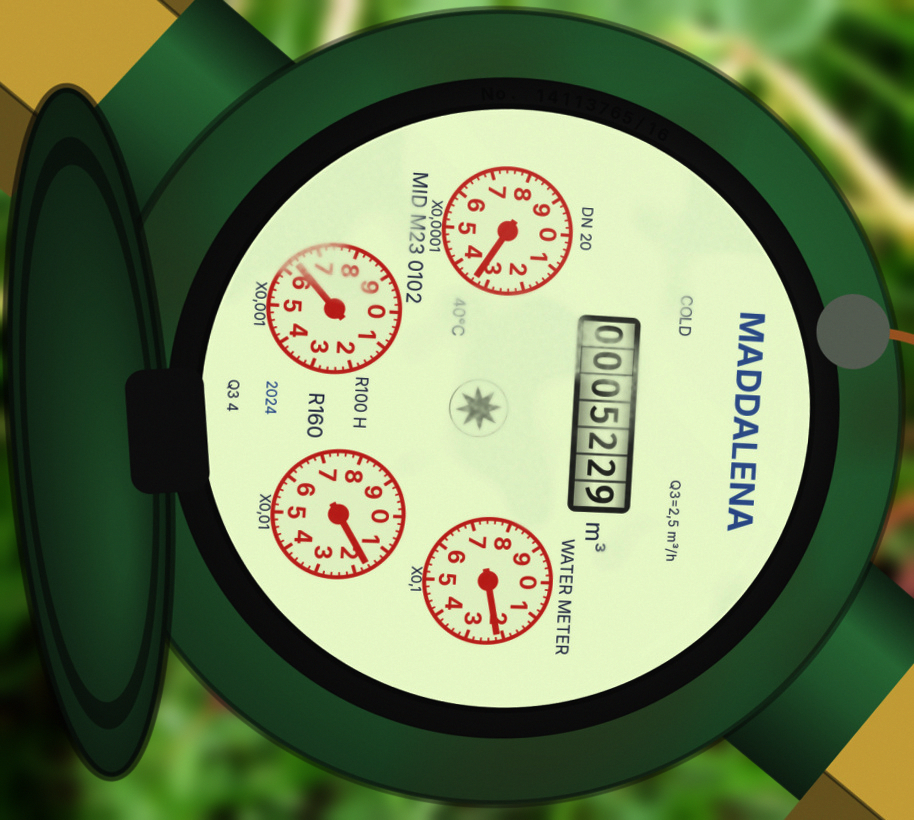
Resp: 5229.2163
